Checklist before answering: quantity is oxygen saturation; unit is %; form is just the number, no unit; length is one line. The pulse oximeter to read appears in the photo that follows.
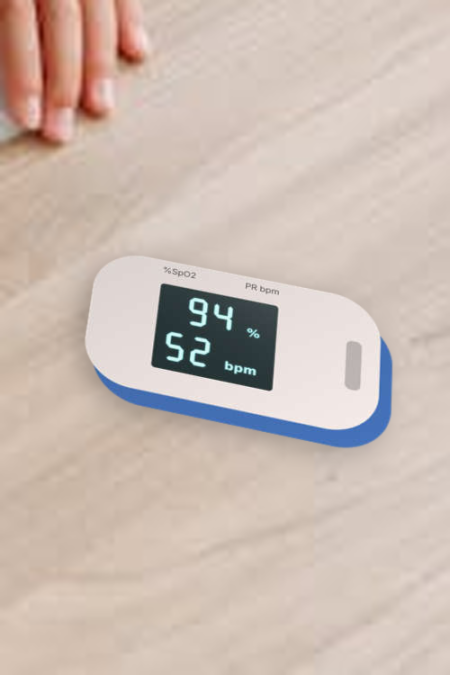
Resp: 94
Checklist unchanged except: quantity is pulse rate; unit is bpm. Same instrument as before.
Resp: 52
